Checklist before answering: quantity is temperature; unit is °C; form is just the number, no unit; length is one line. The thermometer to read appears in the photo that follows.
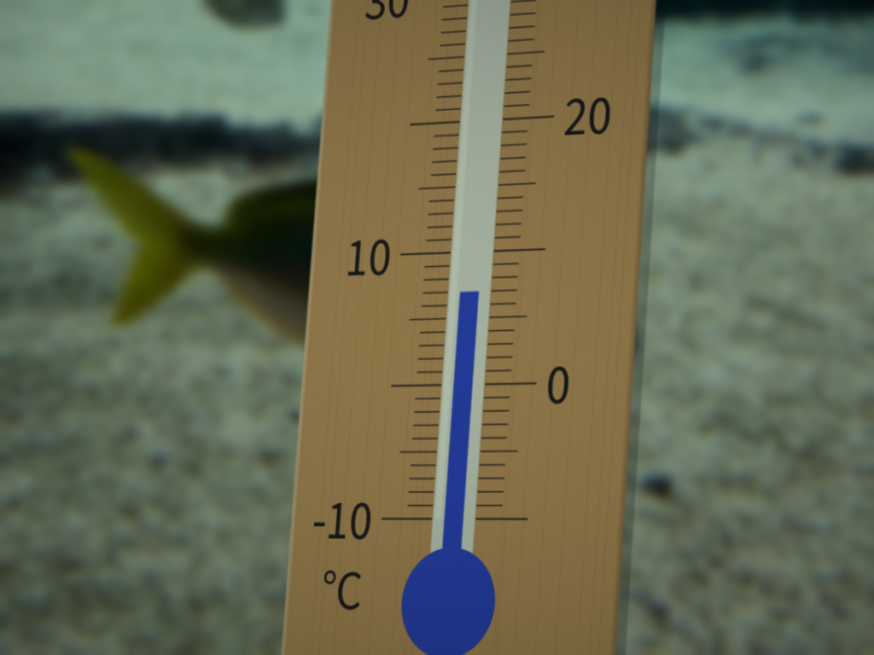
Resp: 7
